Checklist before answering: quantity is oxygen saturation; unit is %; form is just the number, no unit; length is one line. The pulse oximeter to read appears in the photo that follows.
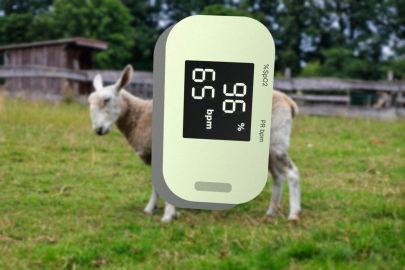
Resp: 96
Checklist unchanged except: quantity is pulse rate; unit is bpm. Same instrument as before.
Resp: 65
